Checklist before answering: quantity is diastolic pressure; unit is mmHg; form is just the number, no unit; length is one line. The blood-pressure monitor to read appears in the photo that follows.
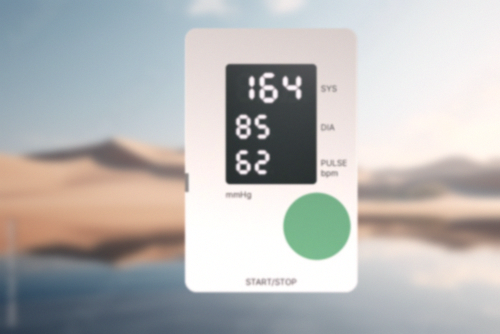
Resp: 85
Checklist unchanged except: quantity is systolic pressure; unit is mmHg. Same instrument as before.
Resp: 164
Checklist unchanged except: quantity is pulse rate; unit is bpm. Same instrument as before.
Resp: 62
